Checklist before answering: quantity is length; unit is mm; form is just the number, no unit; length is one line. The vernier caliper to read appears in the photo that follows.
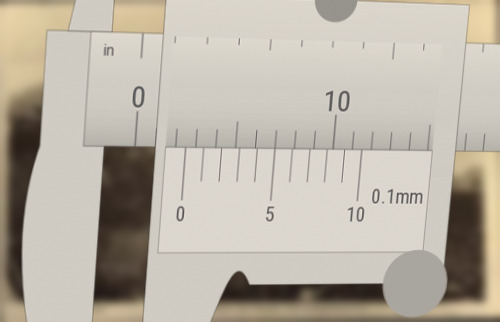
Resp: 2.5
